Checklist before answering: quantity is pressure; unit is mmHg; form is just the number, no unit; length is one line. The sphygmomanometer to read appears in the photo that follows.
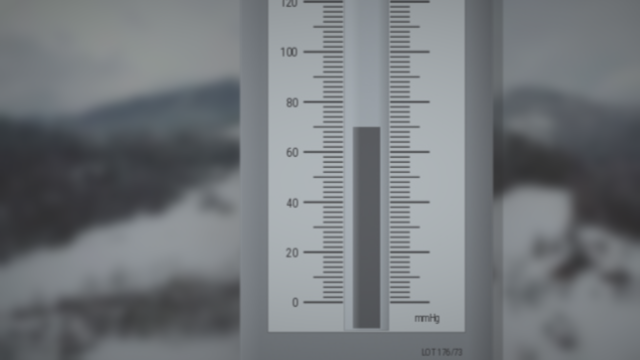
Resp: 70
